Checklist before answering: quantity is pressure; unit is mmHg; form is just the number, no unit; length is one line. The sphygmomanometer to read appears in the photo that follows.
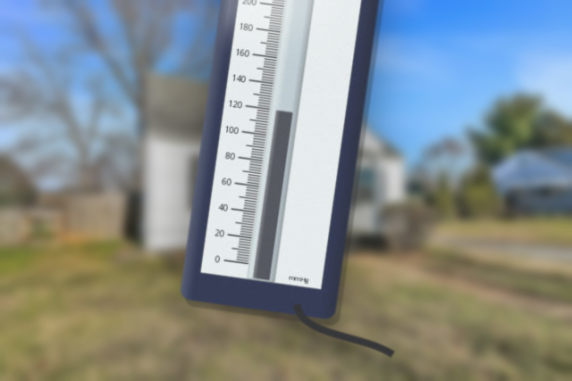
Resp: 120
